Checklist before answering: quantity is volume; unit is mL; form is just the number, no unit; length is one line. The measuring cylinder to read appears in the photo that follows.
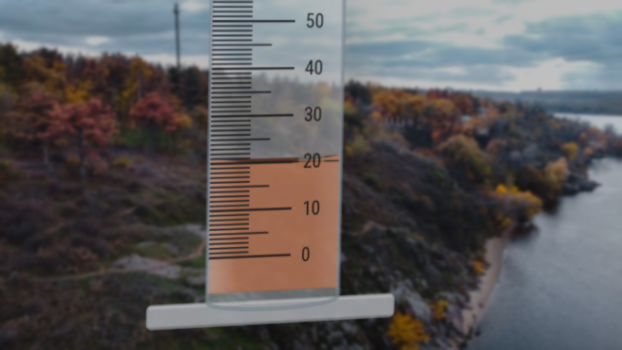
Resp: 20
